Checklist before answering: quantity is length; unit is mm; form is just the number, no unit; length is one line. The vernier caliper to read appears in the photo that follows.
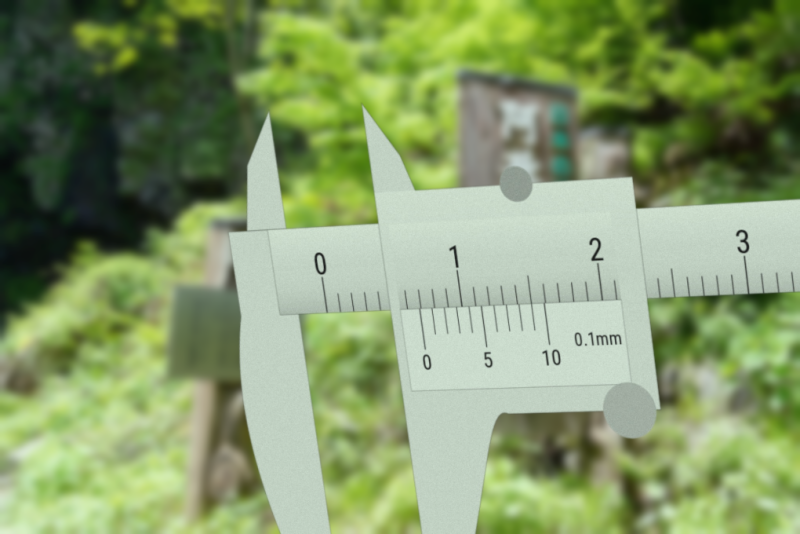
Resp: 6.9
